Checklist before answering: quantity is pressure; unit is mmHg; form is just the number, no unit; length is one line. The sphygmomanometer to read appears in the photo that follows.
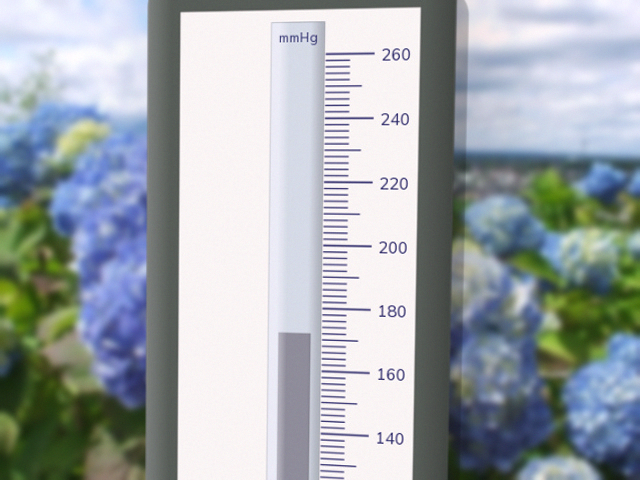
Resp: 172
